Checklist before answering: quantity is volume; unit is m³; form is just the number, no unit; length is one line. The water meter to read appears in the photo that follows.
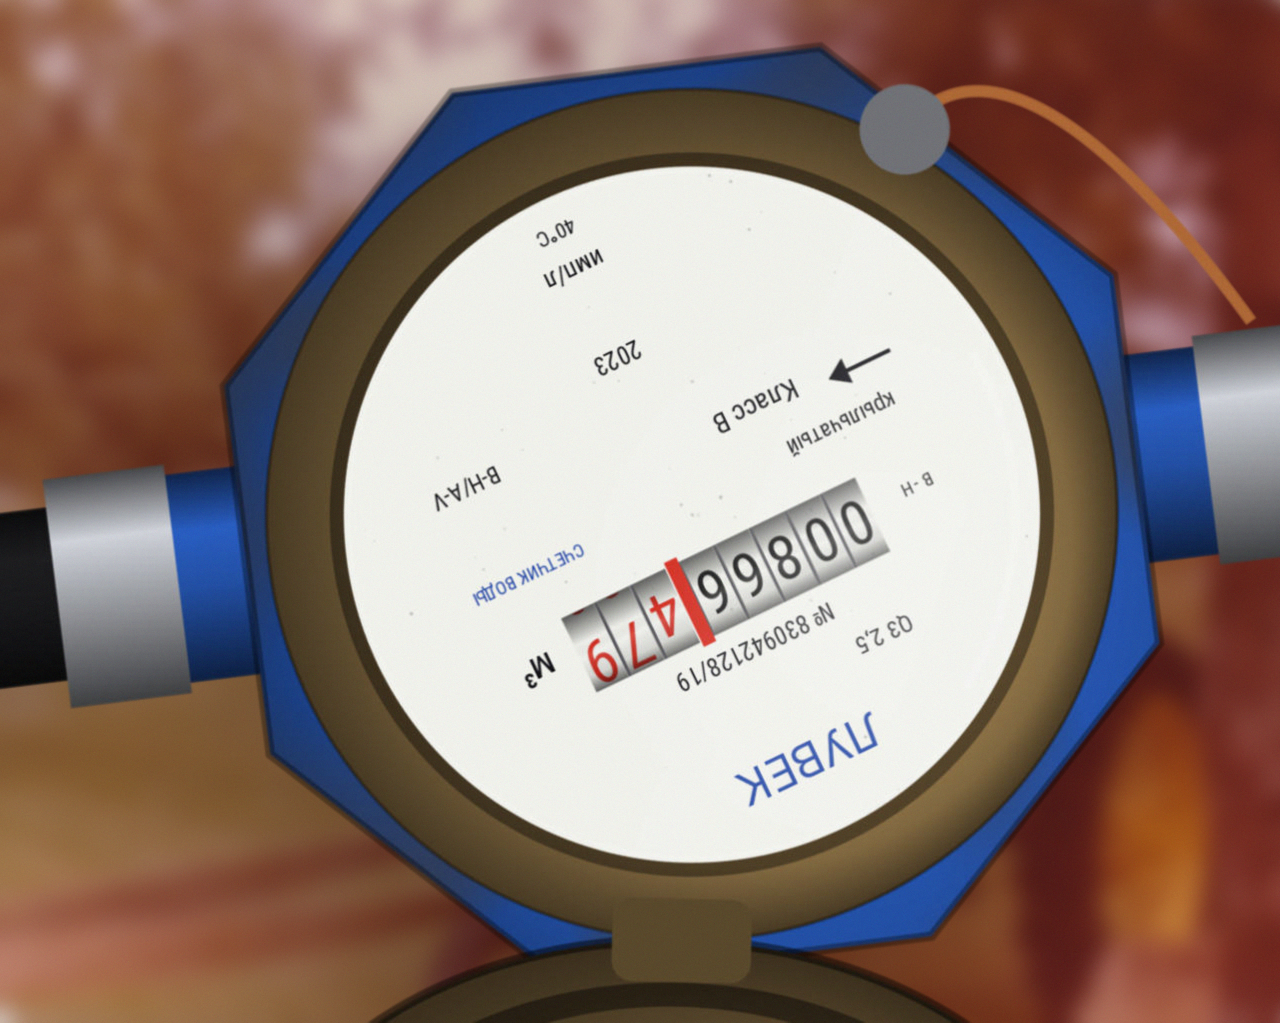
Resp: 866.479
